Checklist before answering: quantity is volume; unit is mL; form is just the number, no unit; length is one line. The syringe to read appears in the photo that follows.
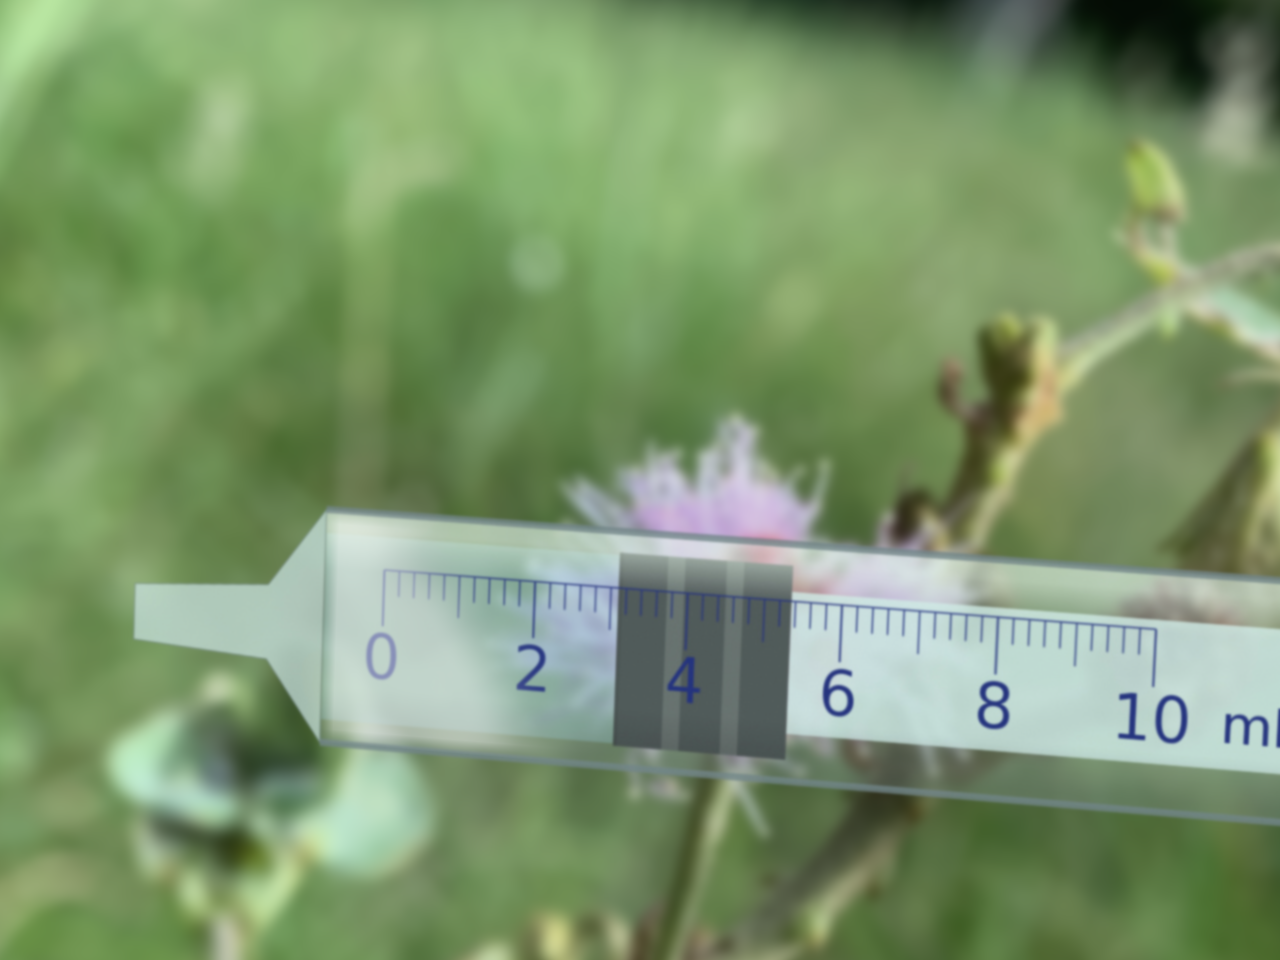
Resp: 3.1
